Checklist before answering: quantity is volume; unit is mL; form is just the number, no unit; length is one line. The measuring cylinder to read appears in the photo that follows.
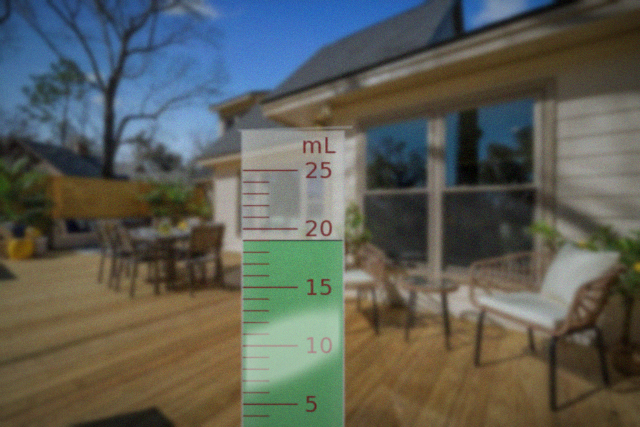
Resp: 19
